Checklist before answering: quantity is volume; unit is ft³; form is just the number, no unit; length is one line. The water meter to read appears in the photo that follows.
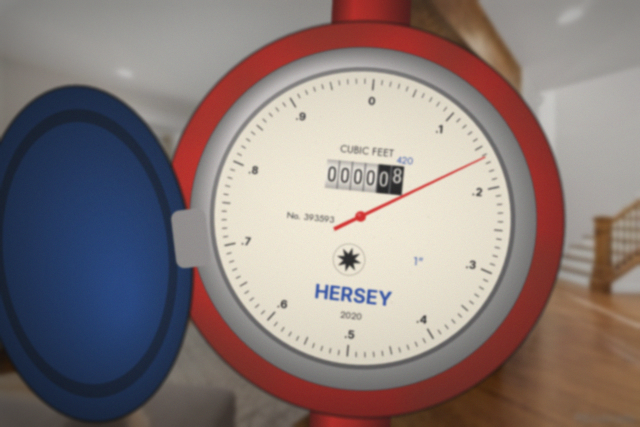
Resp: 8.16
